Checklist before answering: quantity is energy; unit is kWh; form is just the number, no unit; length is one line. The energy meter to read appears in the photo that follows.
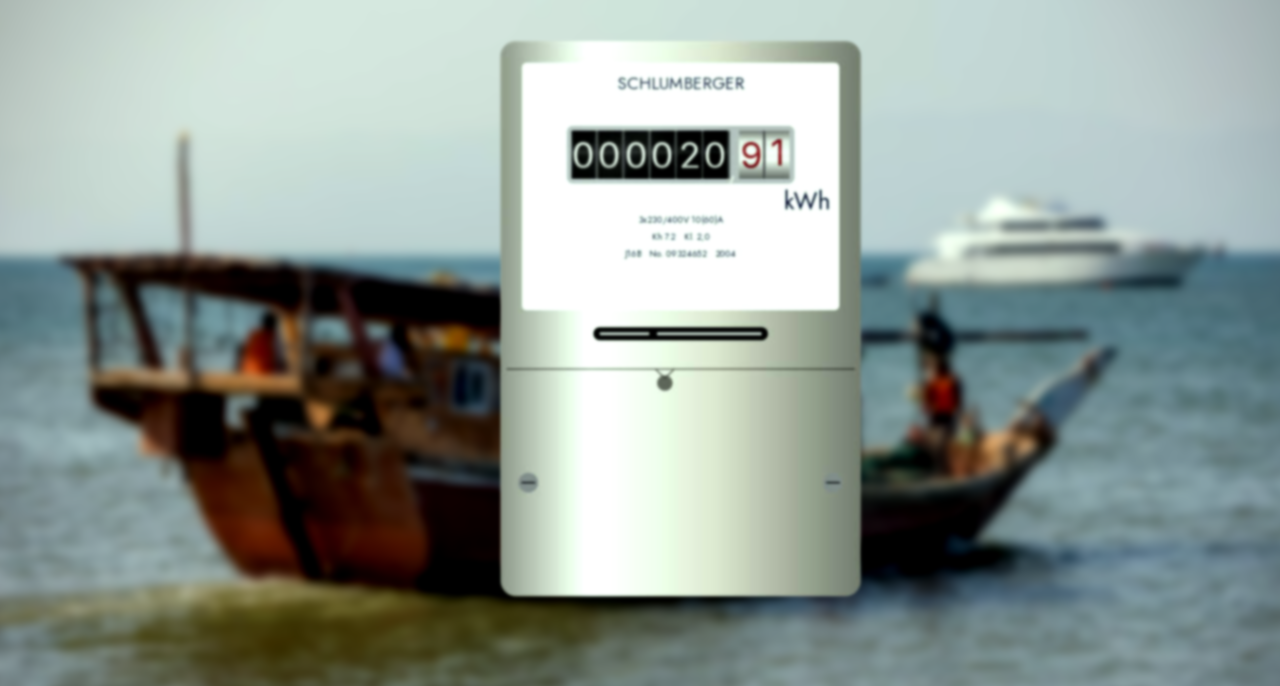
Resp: 20.91
